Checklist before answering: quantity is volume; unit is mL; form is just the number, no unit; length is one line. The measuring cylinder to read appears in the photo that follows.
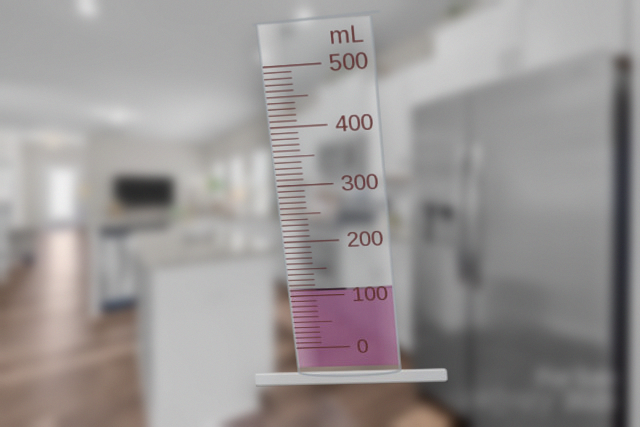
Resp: 110
